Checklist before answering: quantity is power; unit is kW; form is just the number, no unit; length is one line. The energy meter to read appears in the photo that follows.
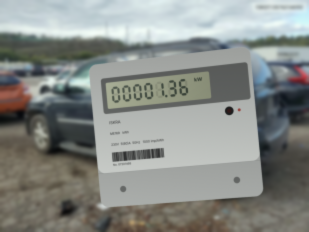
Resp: 1.36
